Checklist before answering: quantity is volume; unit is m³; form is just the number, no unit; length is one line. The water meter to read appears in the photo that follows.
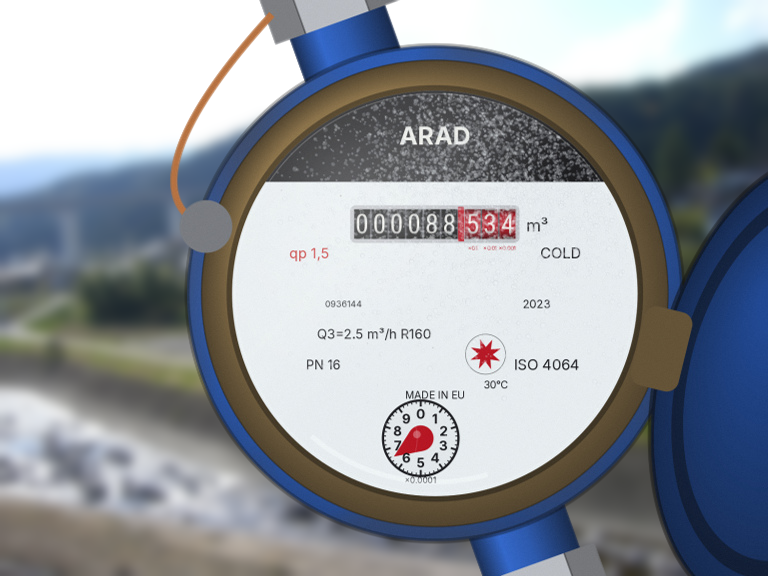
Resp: 88.5346
